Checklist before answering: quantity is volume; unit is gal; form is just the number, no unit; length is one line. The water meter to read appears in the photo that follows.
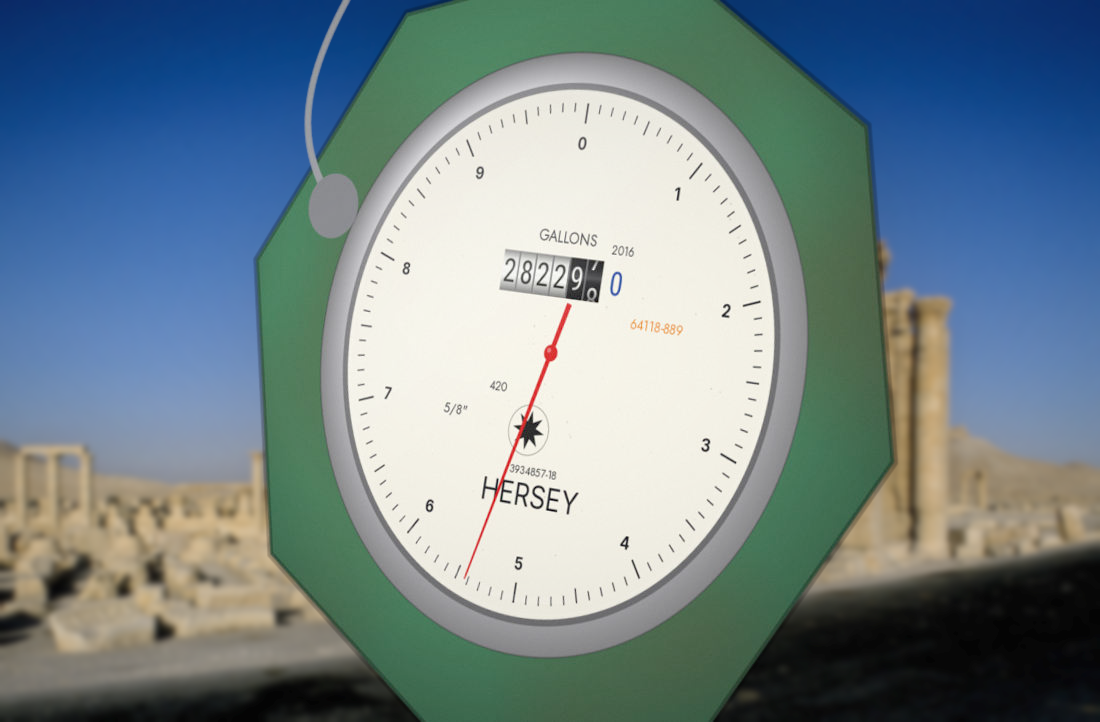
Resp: 2822975.4
